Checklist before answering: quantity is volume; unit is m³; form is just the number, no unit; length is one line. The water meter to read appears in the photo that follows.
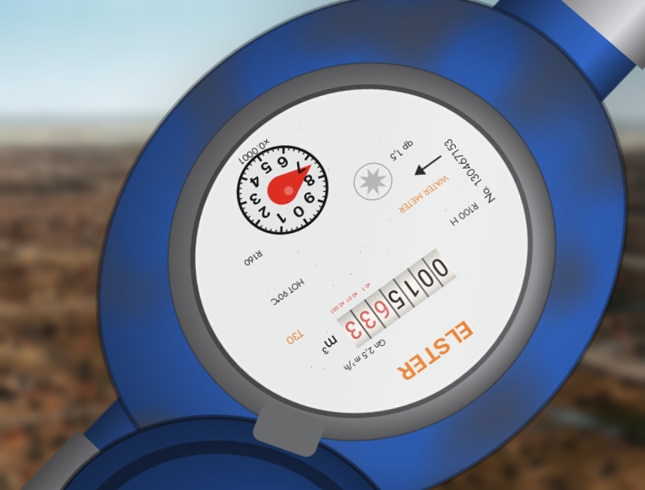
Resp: 15.6337
